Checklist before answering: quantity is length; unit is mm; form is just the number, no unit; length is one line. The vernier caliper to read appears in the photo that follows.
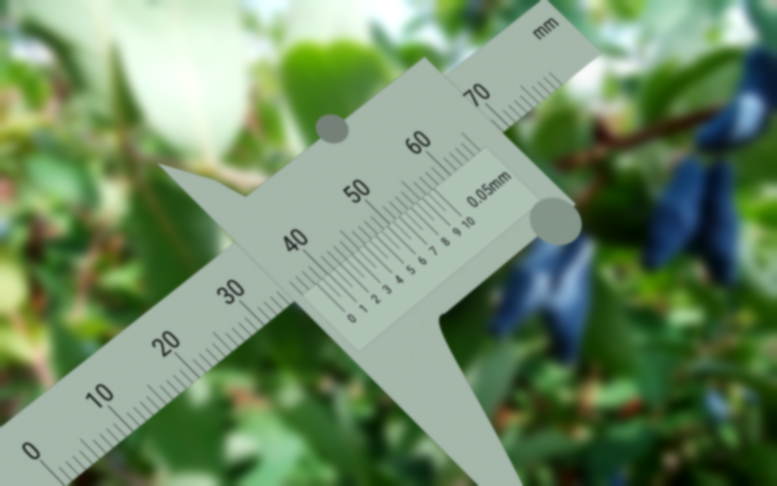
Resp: 38.2
